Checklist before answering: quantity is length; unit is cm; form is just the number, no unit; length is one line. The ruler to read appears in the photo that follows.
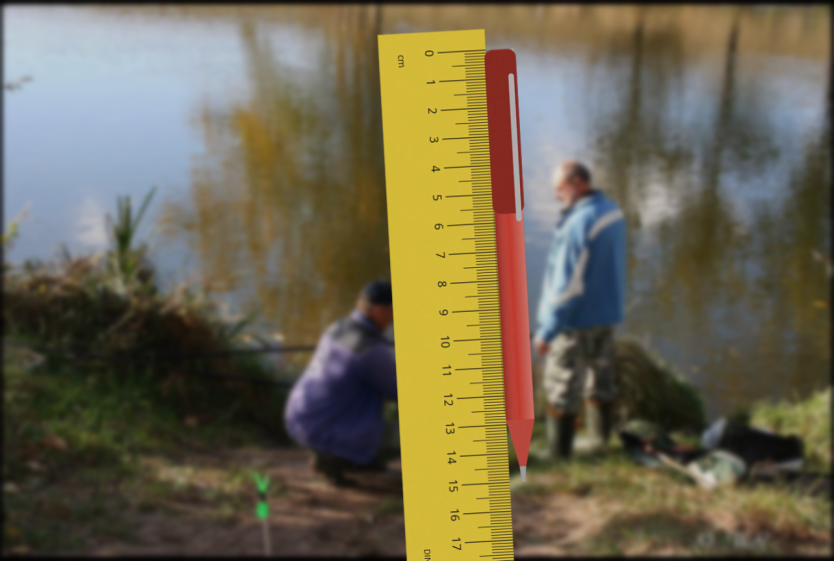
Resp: 15
